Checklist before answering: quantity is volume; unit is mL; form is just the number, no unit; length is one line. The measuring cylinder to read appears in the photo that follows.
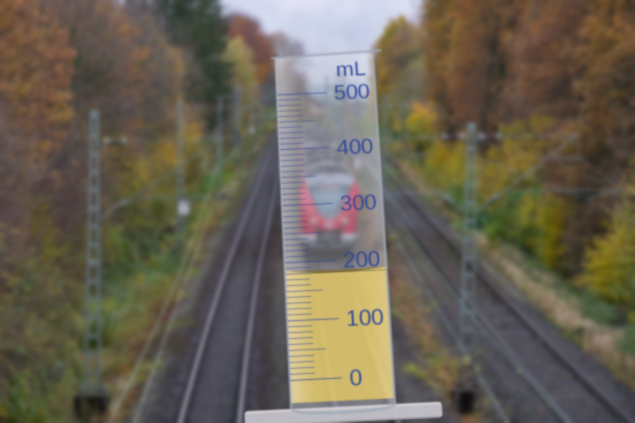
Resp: 180
